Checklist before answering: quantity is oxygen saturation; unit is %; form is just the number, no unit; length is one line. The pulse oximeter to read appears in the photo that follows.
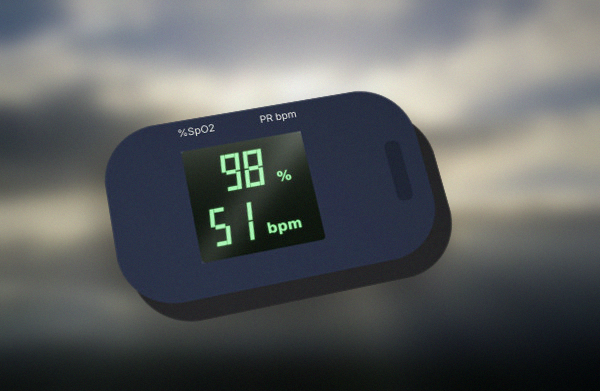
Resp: 98
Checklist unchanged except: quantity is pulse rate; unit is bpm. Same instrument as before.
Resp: 51
